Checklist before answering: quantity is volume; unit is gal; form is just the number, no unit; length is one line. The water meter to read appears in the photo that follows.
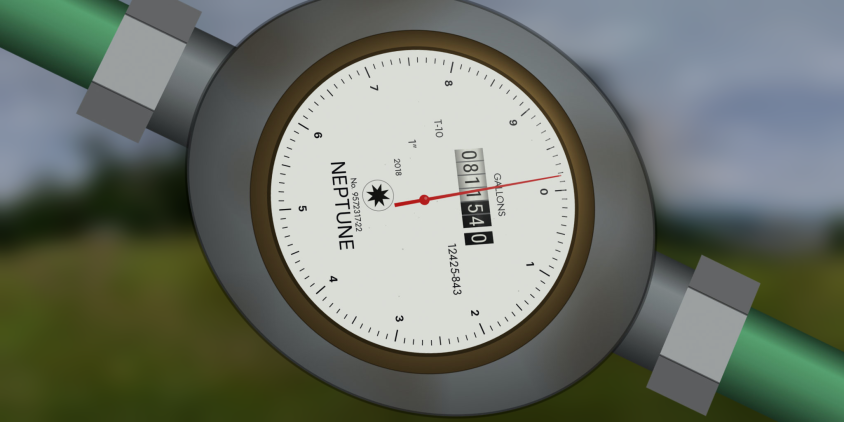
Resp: 811539.8
